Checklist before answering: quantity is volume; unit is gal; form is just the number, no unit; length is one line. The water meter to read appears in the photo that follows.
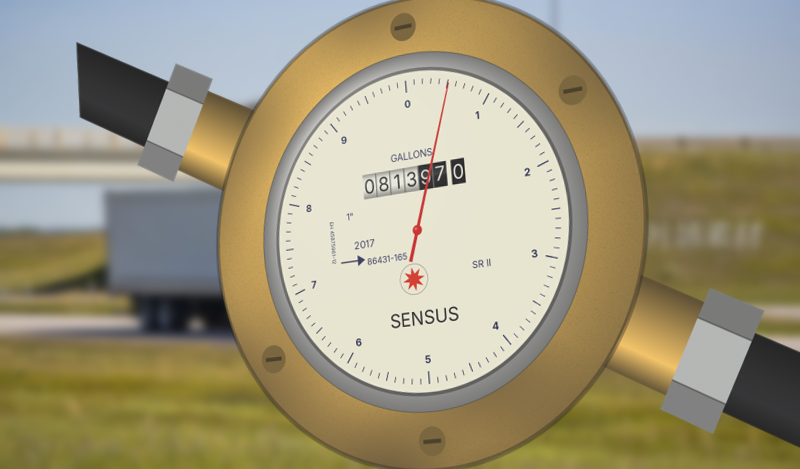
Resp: 813970.5
